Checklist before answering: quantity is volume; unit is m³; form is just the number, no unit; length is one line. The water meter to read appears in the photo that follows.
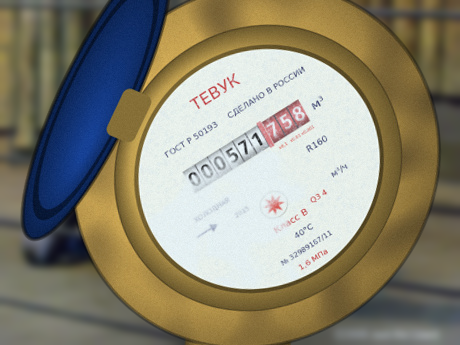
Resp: 571.758
